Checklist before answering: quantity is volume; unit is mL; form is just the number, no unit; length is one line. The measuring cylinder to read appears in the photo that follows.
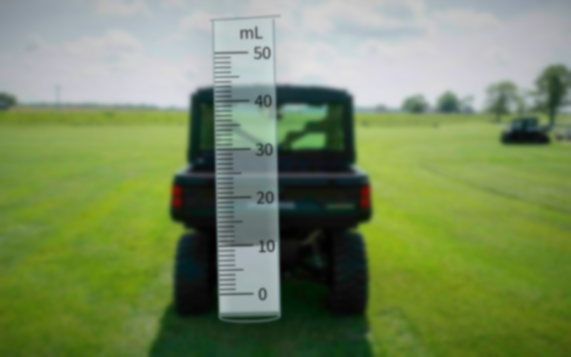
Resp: 10
